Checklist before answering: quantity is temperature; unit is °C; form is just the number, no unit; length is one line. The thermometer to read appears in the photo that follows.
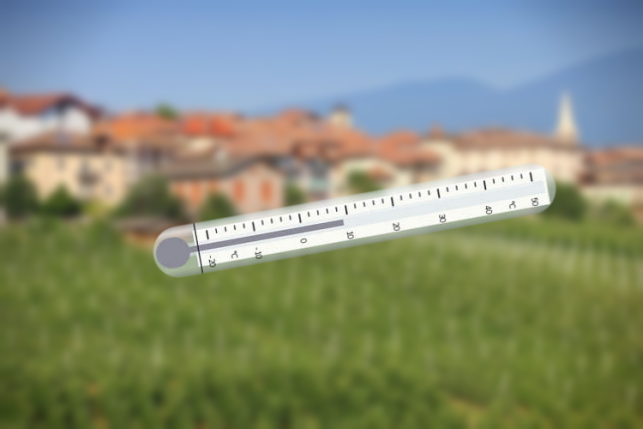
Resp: 9
